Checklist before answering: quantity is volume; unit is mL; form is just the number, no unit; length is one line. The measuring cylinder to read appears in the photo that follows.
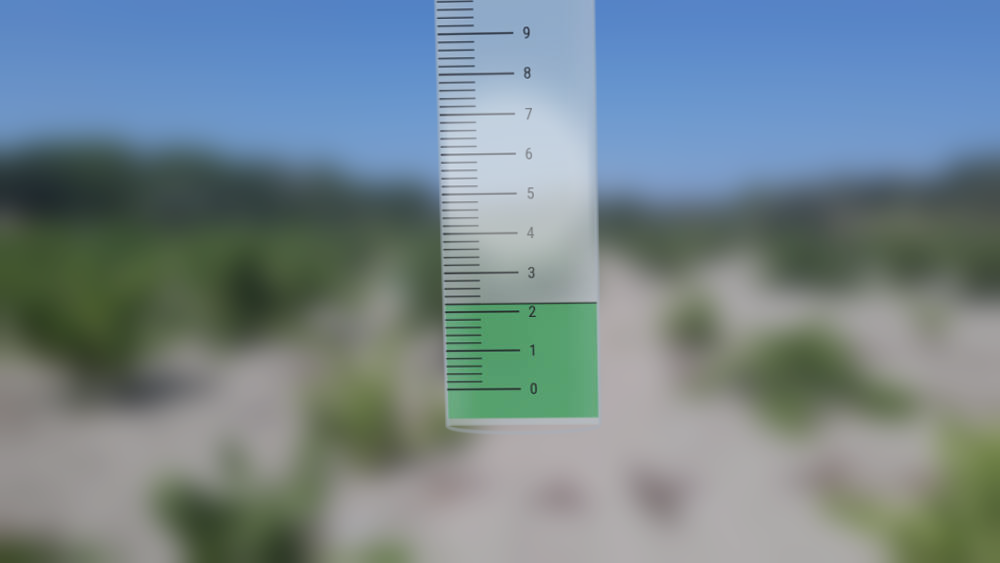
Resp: 2.2
